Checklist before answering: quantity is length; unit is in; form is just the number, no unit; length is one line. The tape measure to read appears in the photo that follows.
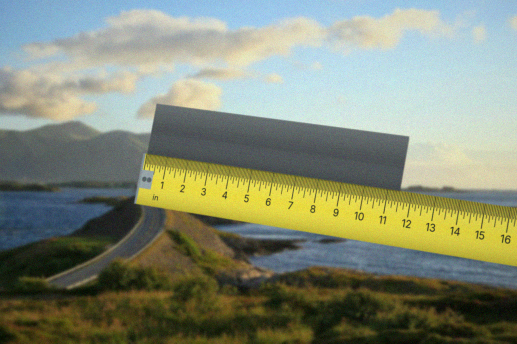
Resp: 11.5
